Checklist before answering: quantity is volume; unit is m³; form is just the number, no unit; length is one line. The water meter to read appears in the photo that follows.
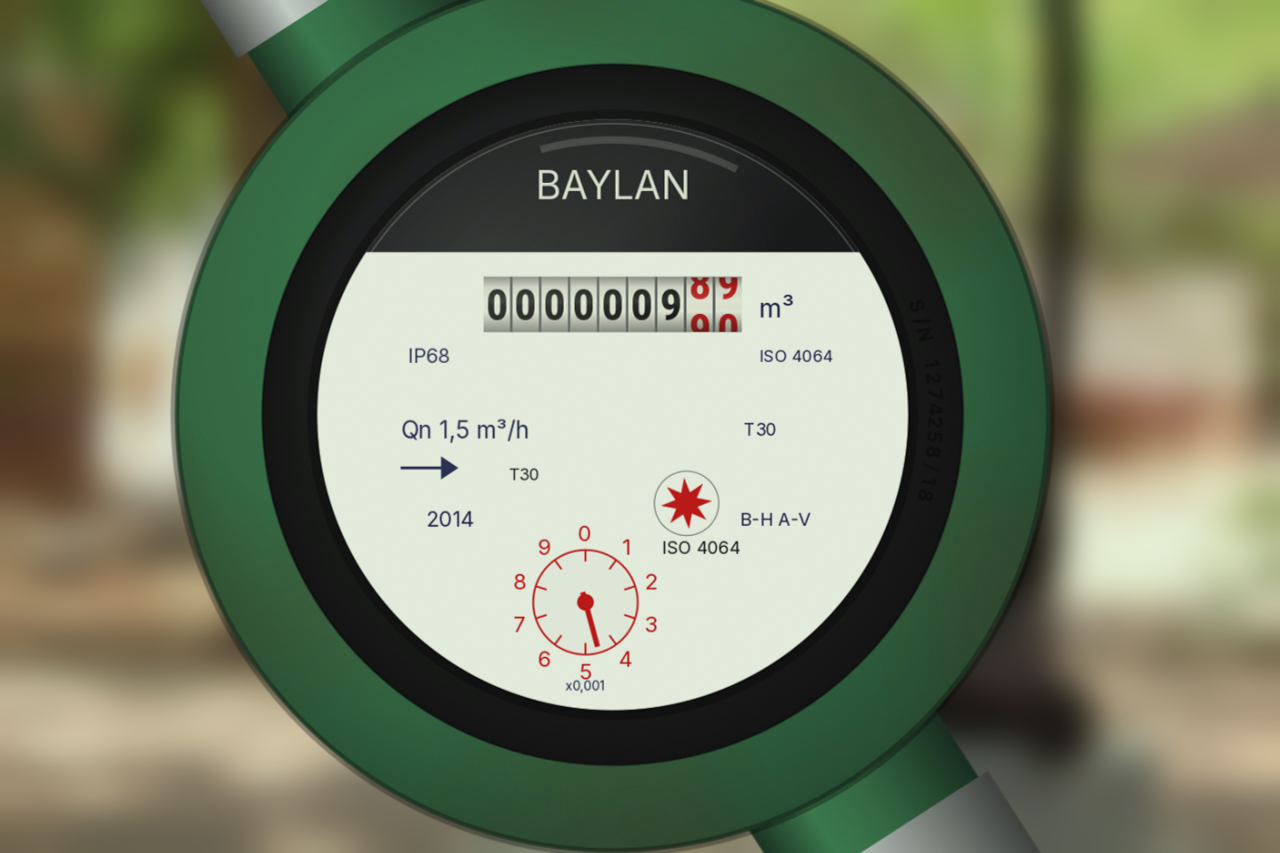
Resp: 9.894
